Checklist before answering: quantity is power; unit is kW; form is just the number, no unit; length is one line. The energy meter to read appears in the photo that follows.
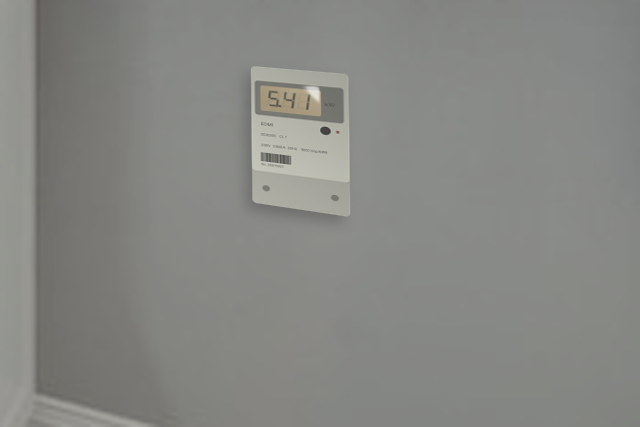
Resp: 5.41
